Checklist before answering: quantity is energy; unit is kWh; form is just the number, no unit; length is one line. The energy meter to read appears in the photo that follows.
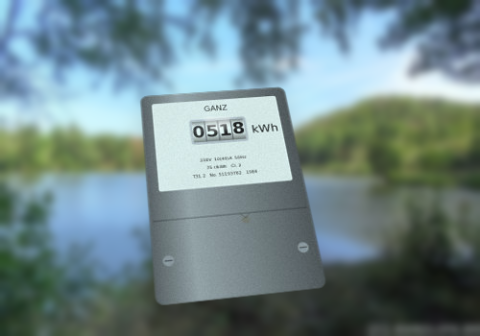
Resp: 518
